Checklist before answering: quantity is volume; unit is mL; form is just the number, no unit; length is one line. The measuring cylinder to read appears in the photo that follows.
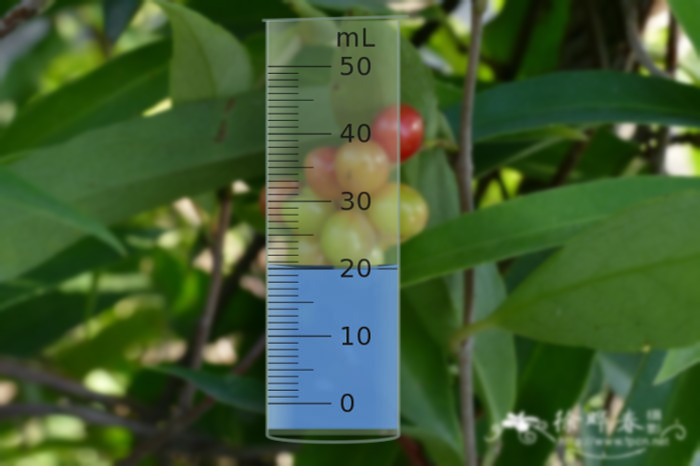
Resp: 20
